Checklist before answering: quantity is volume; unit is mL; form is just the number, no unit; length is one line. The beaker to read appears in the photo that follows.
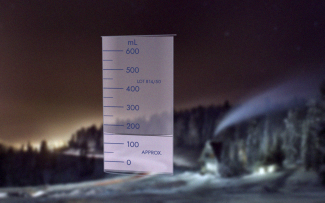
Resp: 150
